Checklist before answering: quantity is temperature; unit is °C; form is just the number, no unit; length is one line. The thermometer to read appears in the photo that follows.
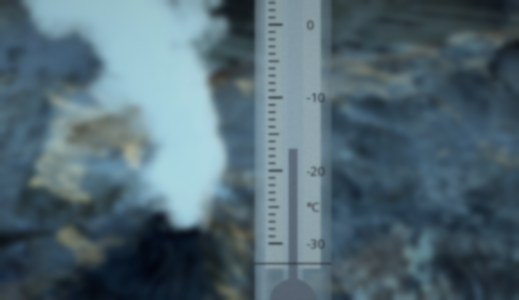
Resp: -17
